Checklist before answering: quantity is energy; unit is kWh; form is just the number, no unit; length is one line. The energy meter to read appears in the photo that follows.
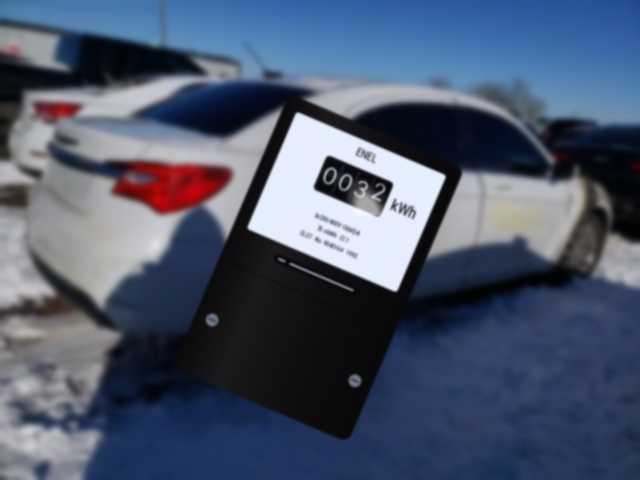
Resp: 32
